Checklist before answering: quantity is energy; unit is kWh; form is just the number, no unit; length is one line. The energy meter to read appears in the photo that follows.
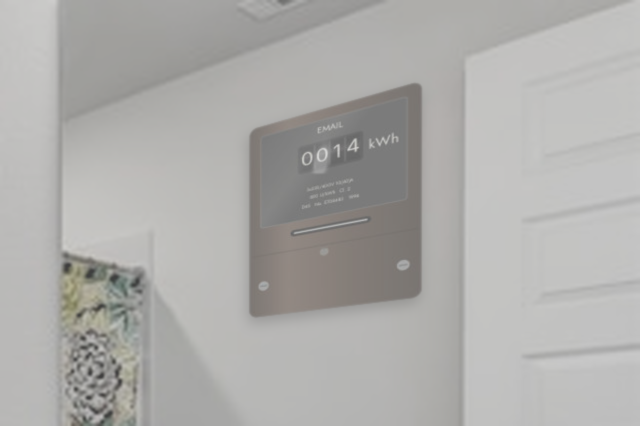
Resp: 14
